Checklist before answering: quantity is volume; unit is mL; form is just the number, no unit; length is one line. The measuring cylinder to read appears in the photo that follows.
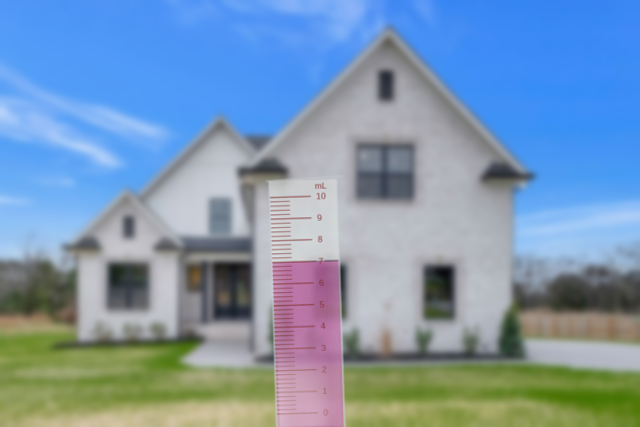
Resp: 7
